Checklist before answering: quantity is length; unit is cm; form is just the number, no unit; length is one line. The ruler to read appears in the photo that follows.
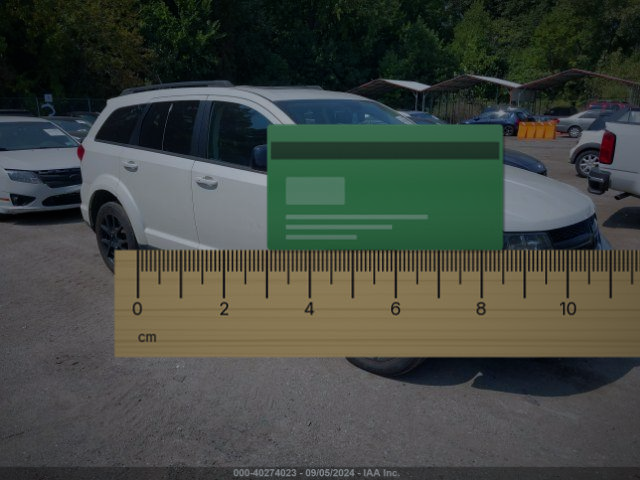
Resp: 5.5
